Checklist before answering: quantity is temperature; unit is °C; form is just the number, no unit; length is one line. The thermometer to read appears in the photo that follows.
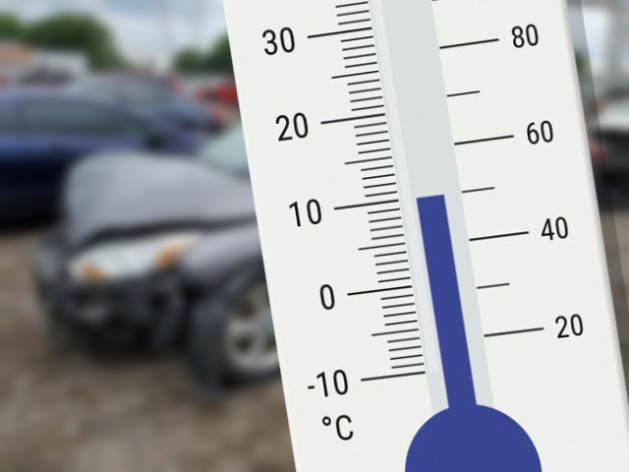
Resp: 10
